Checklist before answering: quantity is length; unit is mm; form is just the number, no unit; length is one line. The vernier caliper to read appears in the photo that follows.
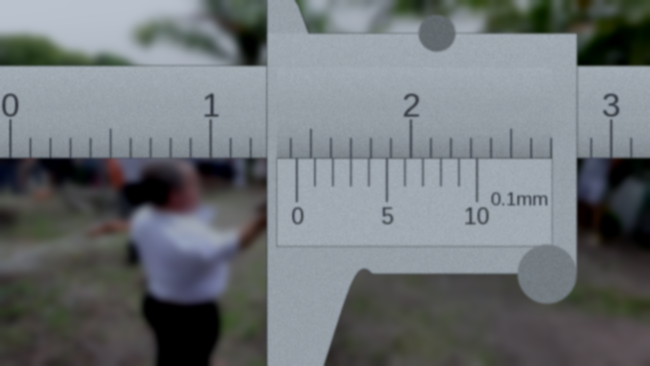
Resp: 14.3
